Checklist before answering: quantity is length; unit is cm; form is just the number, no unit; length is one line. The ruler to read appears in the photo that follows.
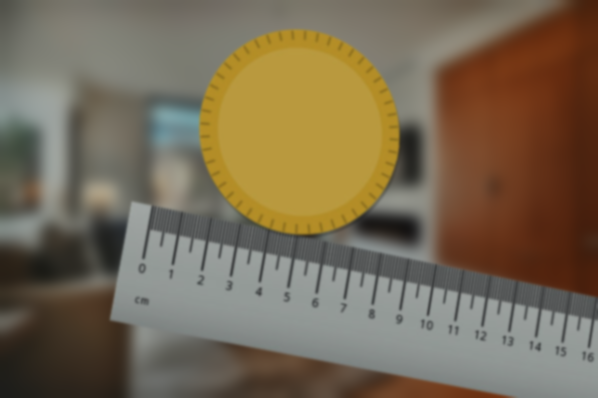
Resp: 7
